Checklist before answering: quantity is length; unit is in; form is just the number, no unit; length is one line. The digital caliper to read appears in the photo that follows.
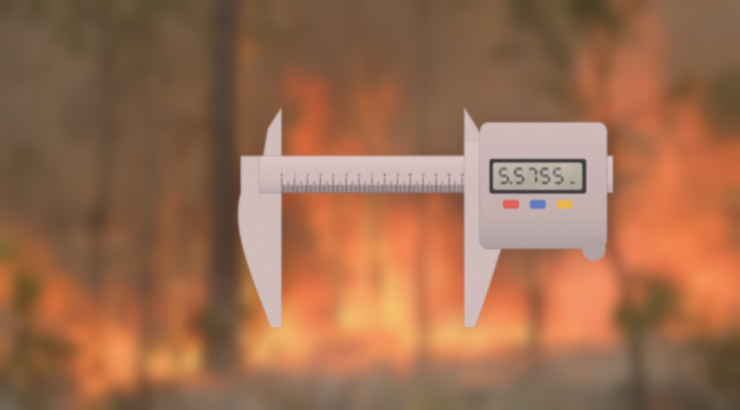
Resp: 5.5755
